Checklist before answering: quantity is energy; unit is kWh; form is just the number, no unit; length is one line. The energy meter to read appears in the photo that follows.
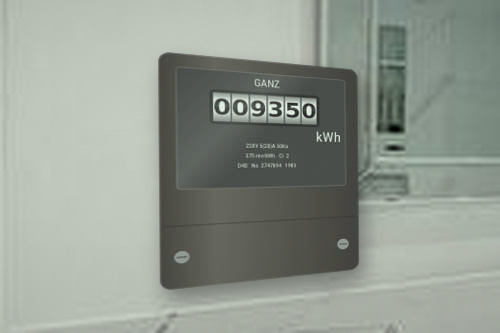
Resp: 9350
